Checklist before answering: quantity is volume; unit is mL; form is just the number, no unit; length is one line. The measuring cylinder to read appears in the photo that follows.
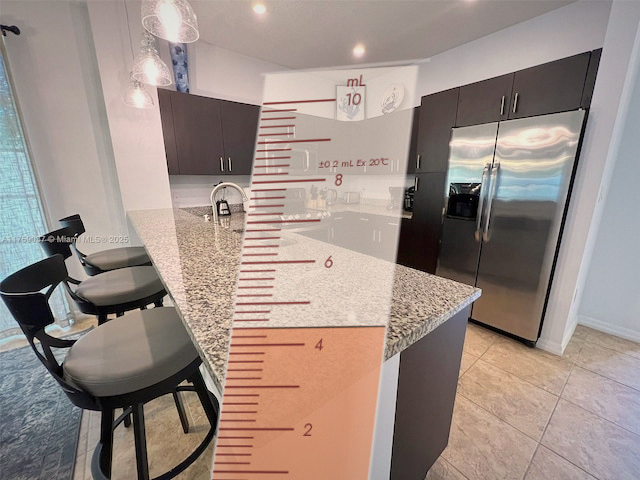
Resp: 4.4
